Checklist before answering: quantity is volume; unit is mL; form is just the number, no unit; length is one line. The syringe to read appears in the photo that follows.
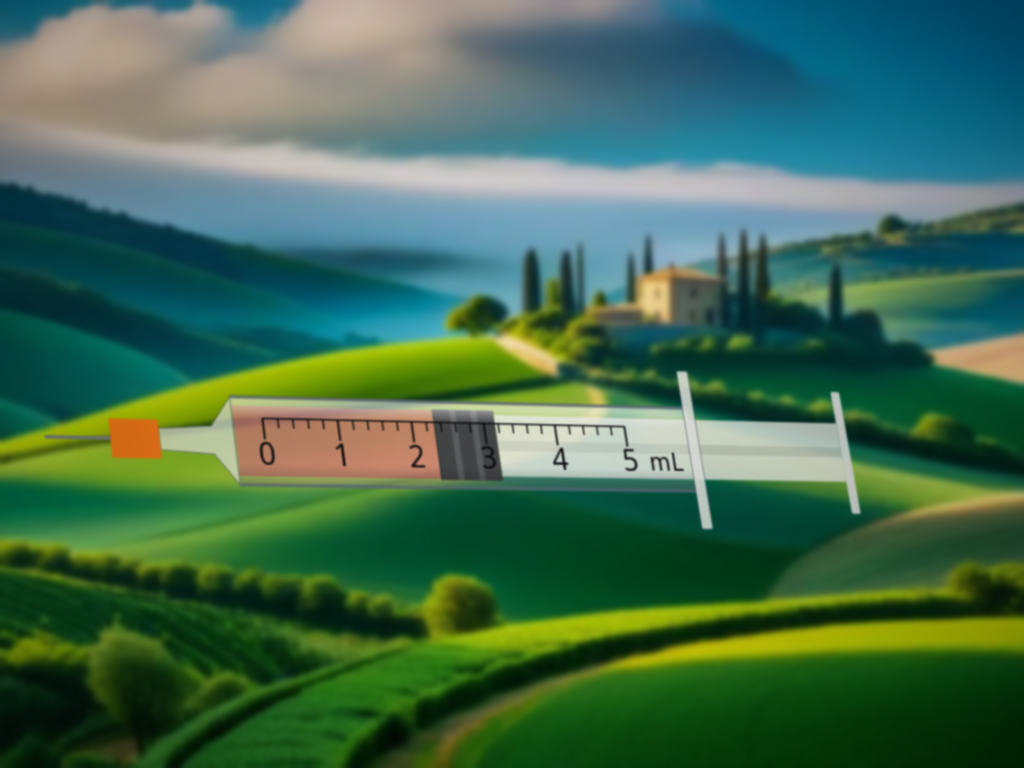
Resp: 2.3
